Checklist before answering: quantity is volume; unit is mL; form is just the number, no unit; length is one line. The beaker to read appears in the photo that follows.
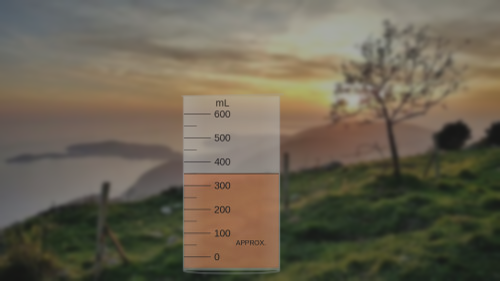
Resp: 350
